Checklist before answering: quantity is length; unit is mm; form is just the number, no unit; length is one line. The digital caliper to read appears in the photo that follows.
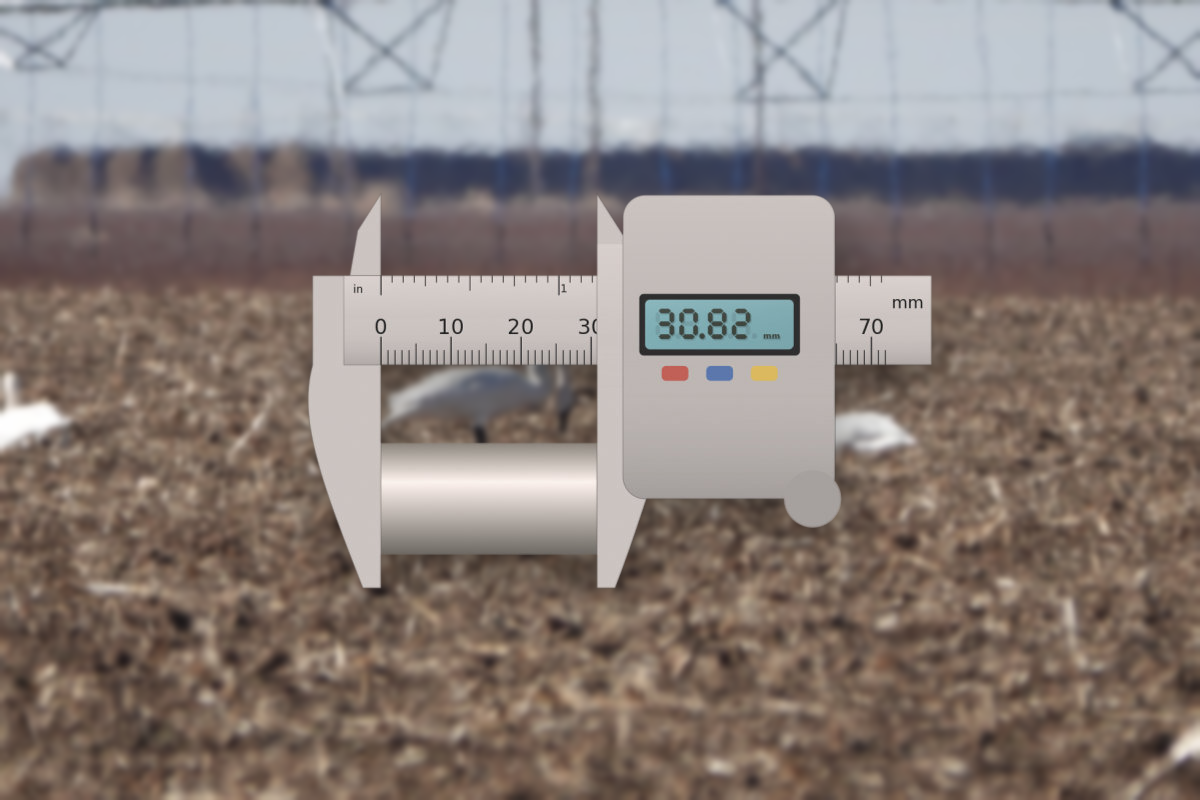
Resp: 30.82
